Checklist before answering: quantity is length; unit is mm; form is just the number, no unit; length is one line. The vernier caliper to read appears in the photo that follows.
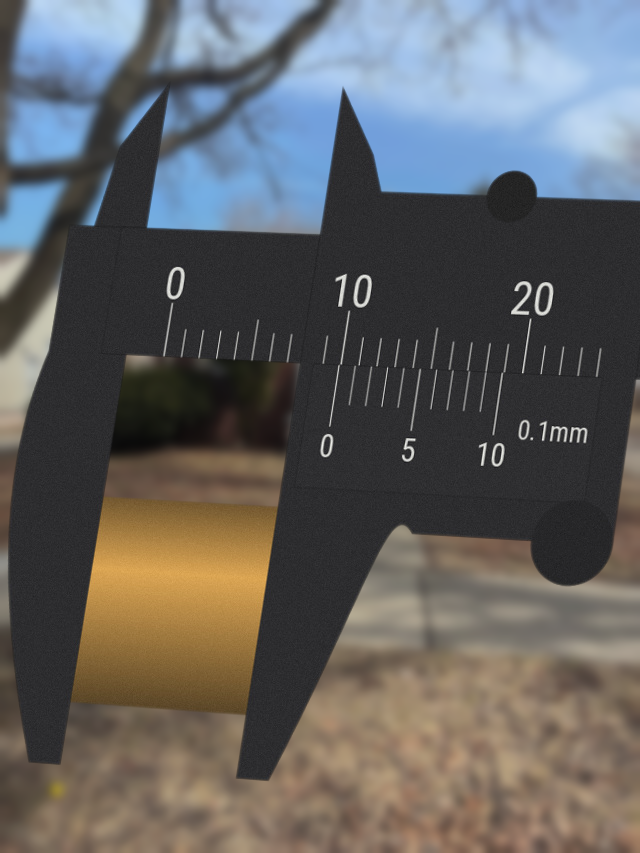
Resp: 9.9
